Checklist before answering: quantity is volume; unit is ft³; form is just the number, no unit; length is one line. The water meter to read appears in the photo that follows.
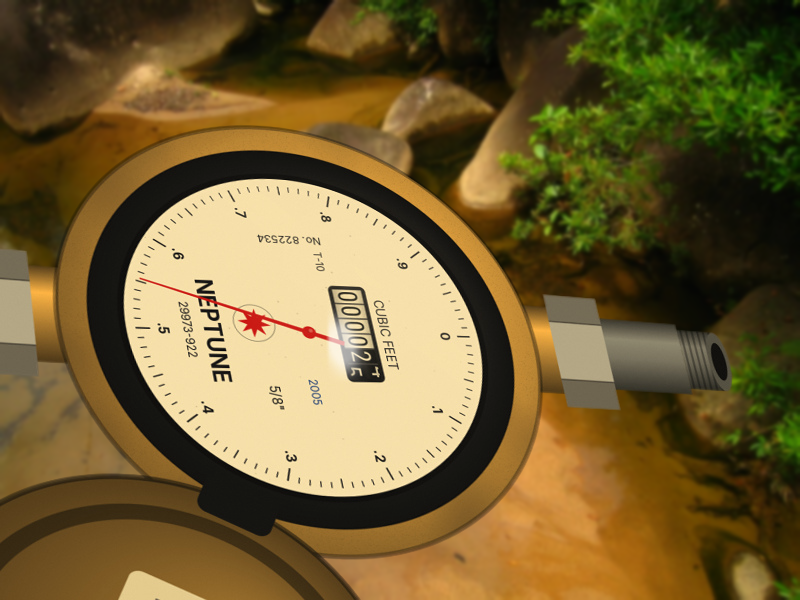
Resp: 24.55
